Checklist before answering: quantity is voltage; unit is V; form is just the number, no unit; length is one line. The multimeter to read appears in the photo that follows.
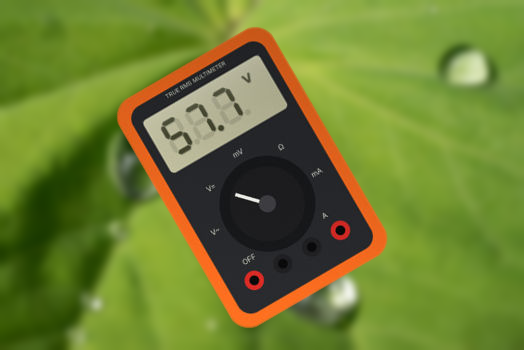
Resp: 57.7
